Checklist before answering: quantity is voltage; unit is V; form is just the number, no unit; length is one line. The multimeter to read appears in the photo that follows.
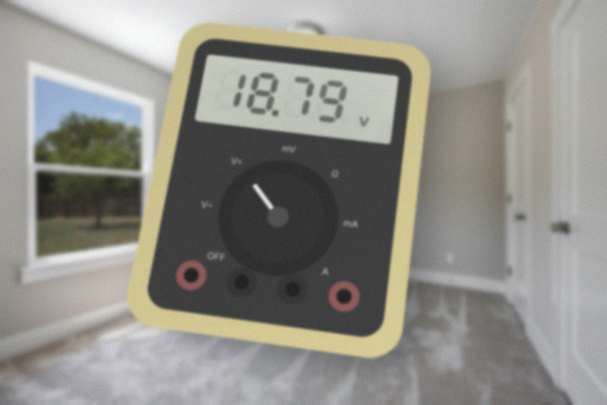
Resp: 18.79
